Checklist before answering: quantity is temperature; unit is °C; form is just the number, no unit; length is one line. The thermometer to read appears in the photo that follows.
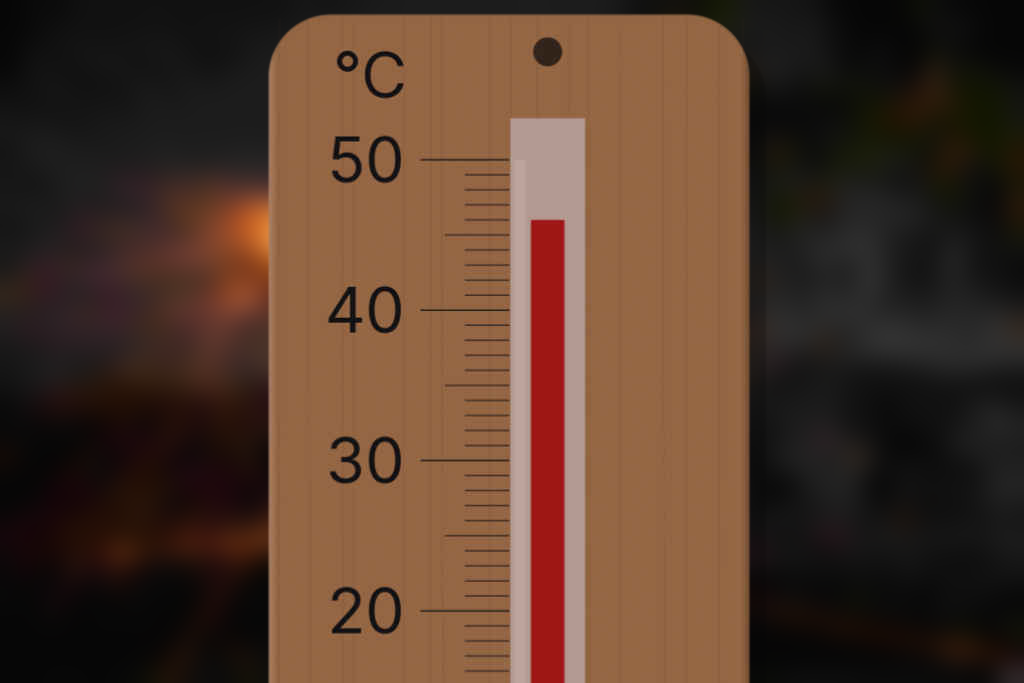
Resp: 46
